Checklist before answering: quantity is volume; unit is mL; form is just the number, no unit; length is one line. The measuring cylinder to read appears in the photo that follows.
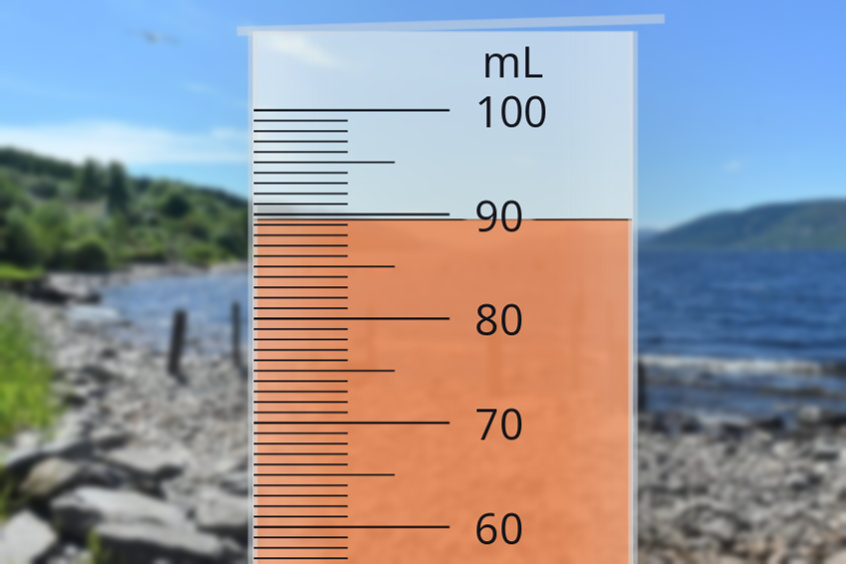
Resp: 89.5
